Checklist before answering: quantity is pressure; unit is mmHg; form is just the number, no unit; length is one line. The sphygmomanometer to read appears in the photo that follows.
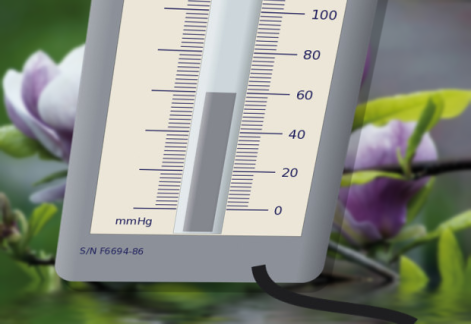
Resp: 60
